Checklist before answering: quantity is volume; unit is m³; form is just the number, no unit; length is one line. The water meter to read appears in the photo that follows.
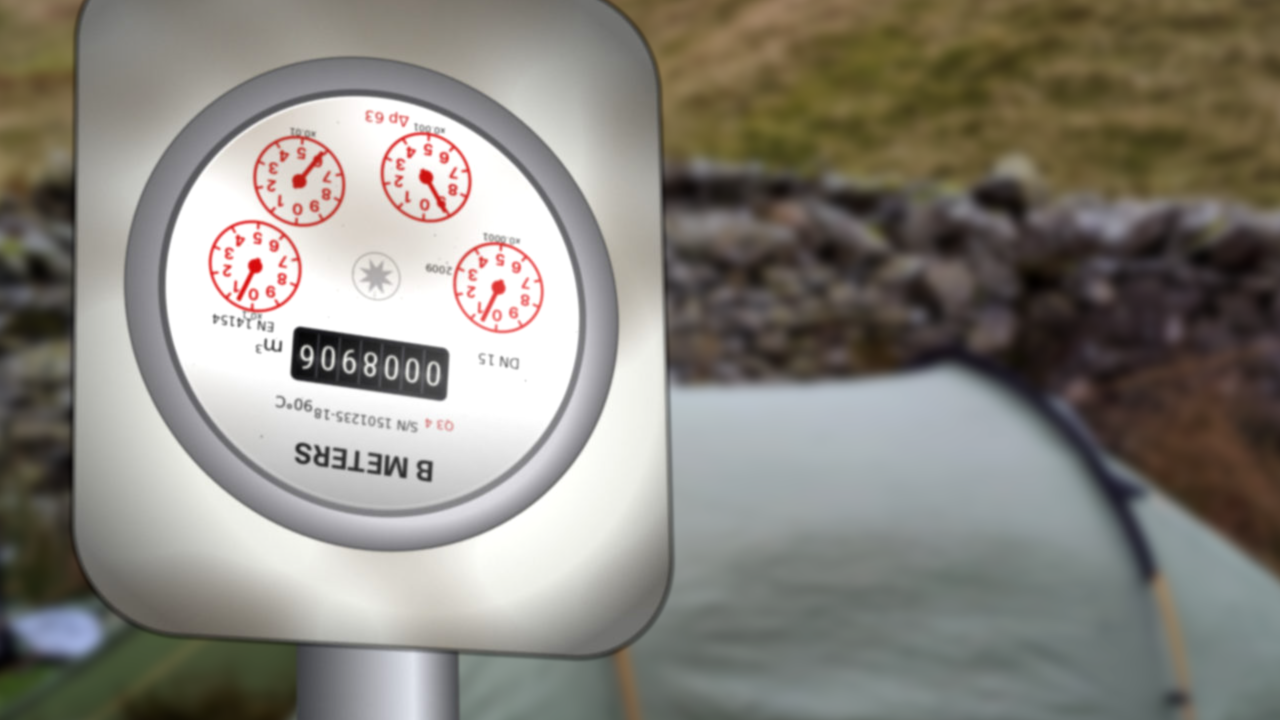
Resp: 8906.0590
